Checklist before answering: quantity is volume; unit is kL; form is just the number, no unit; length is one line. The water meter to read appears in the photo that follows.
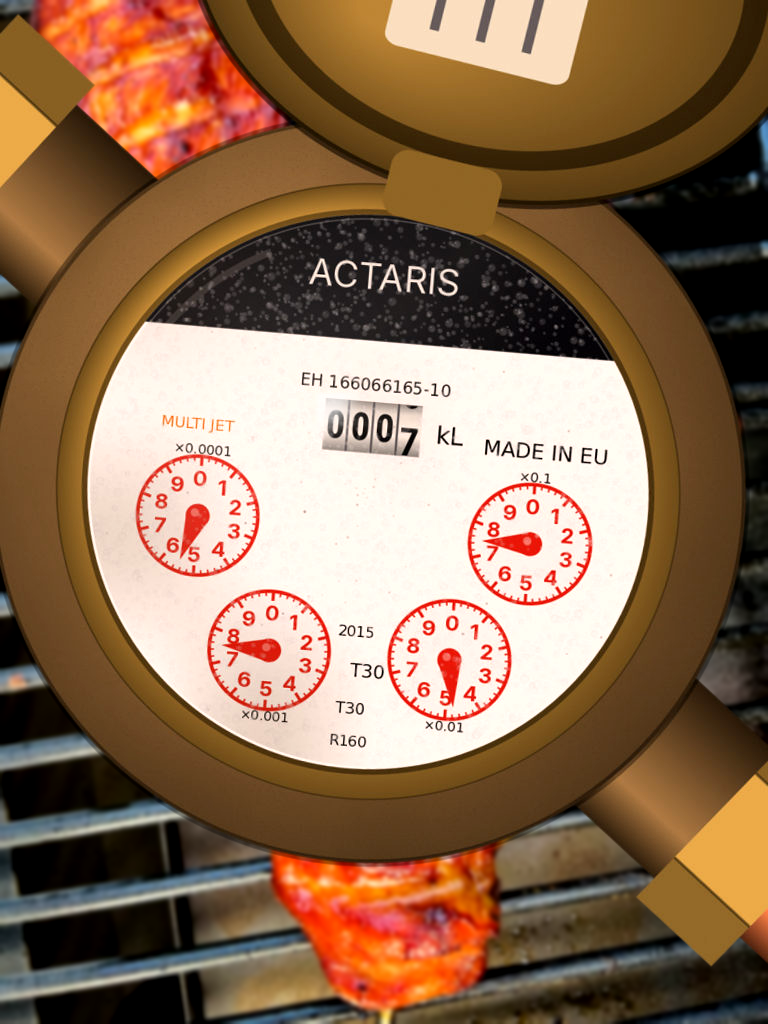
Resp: 6.7475
